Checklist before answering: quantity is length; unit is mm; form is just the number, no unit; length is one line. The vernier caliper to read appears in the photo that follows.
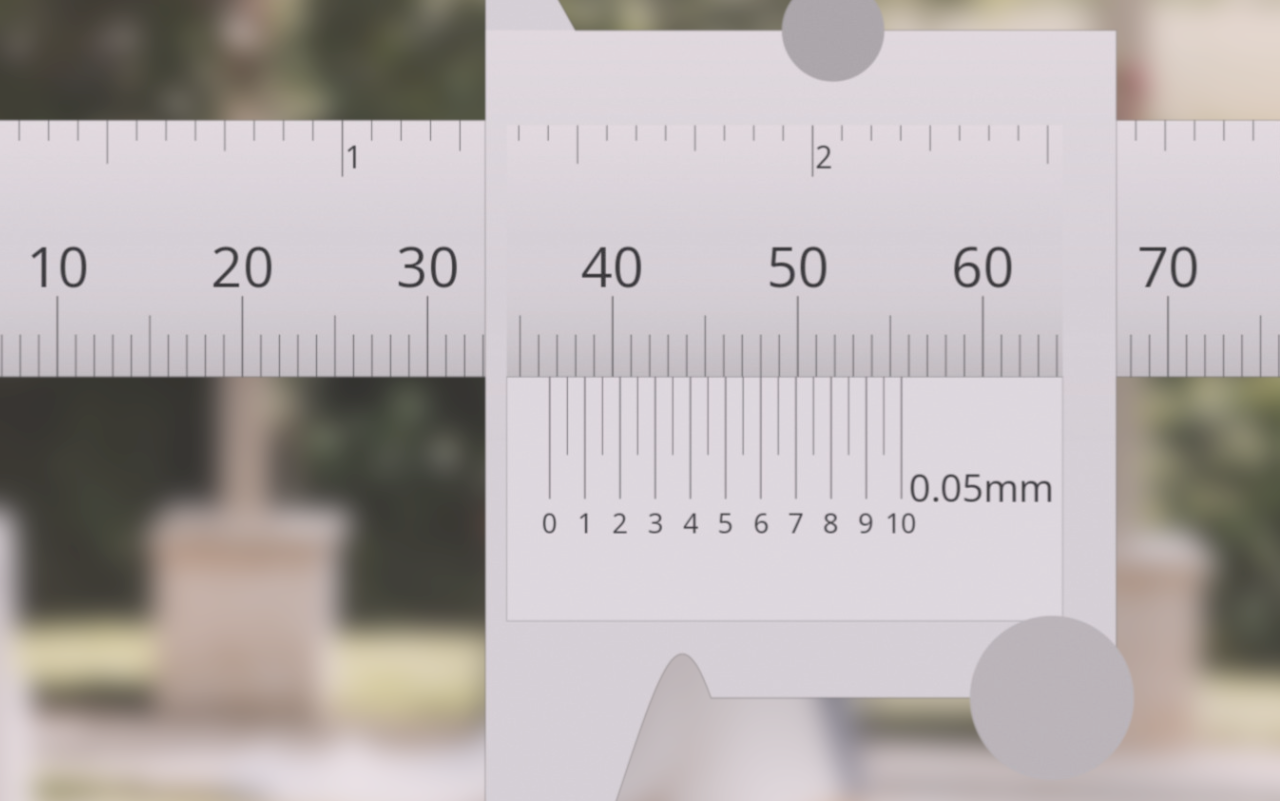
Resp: 36.6
